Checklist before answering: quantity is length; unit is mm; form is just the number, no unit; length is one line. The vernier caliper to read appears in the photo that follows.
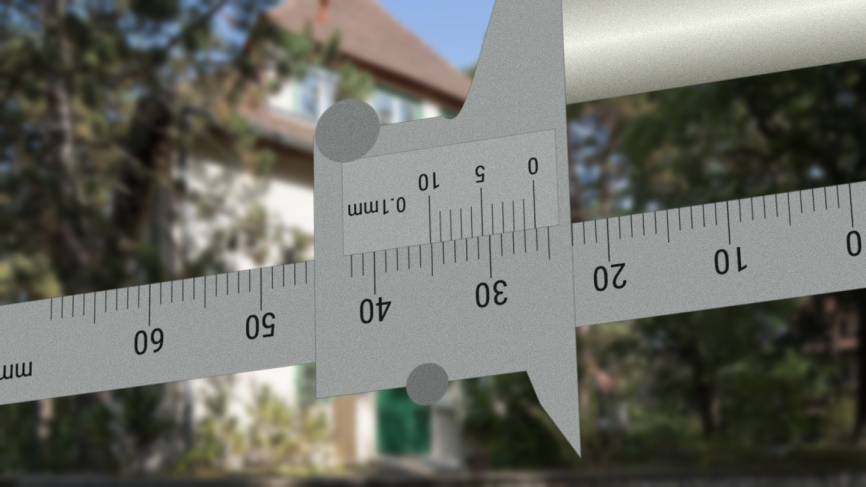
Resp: 26.1
